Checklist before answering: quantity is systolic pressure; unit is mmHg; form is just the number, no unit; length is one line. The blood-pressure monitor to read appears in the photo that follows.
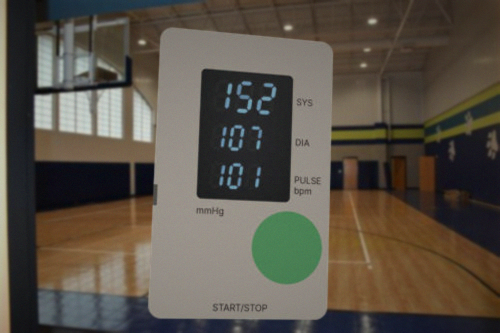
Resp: 152
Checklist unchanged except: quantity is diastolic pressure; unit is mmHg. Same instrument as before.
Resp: 107
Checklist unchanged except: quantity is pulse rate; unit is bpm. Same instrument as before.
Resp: 101
